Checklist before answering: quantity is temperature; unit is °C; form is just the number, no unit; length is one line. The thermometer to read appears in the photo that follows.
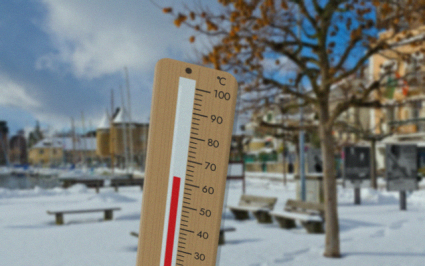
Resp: 62
